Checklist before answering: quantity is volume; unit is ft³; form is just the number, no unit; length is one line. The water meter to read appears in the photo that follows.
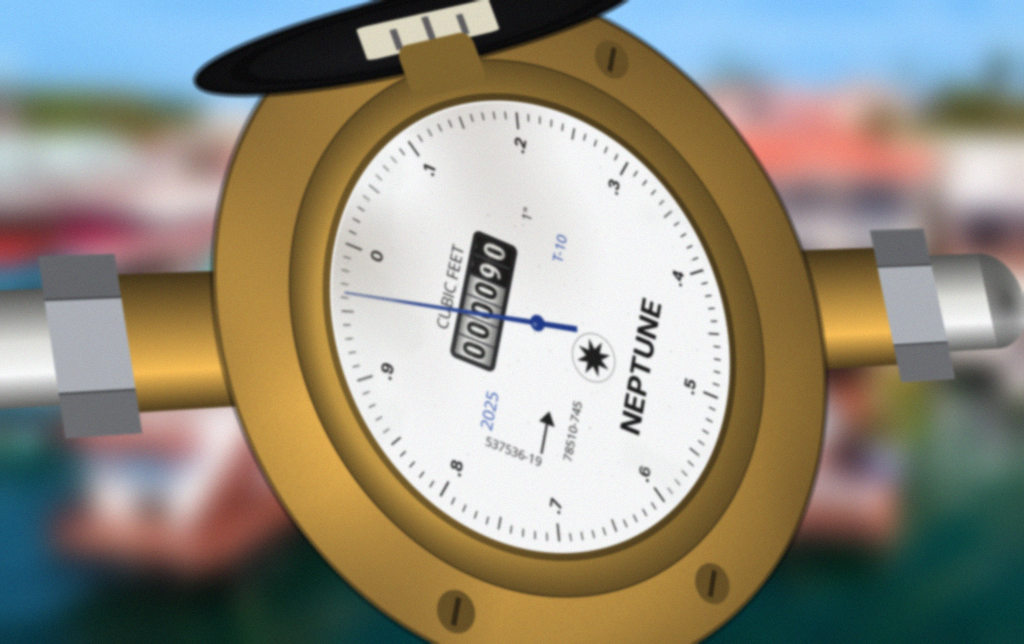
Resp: 89.96
